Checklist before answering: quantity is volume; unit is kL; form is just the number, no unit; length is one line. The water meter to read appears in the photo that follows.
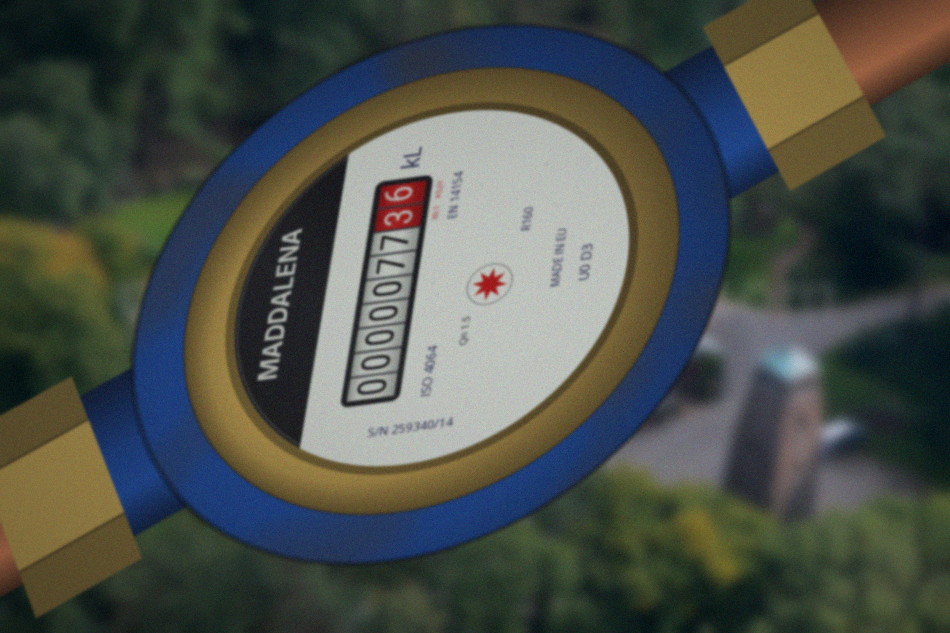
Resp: 77.36
